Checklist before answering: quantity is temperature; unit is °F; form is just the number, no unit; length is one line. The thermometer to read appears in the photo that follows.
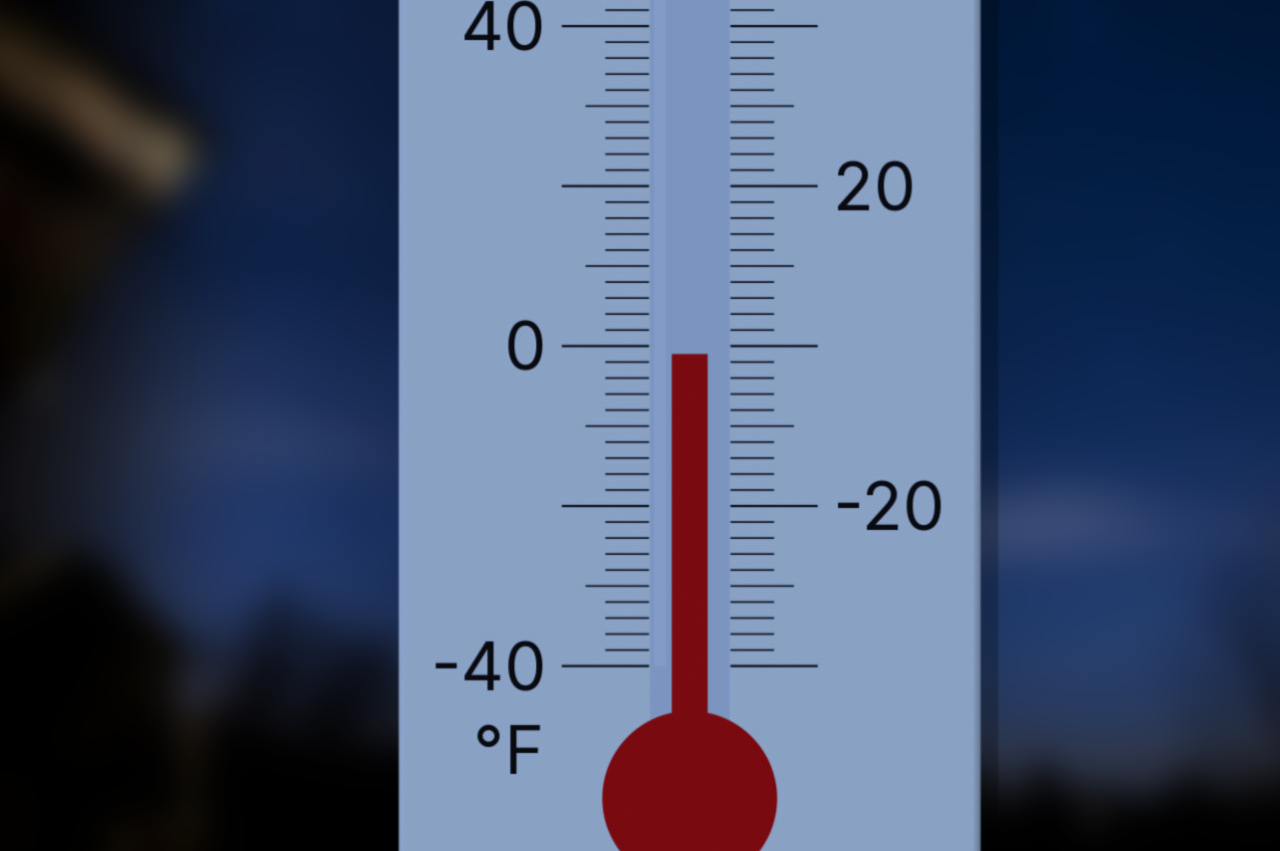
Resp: -1
